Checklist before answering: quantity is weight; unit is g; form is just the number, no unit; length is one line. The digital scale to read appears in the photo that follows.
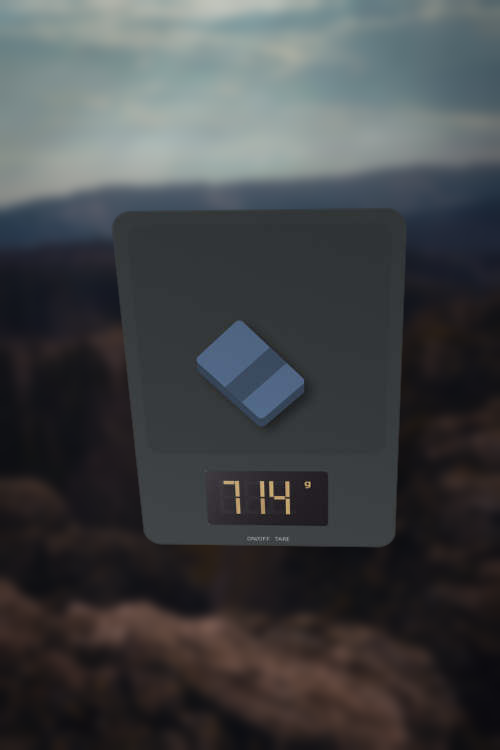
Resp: 714
